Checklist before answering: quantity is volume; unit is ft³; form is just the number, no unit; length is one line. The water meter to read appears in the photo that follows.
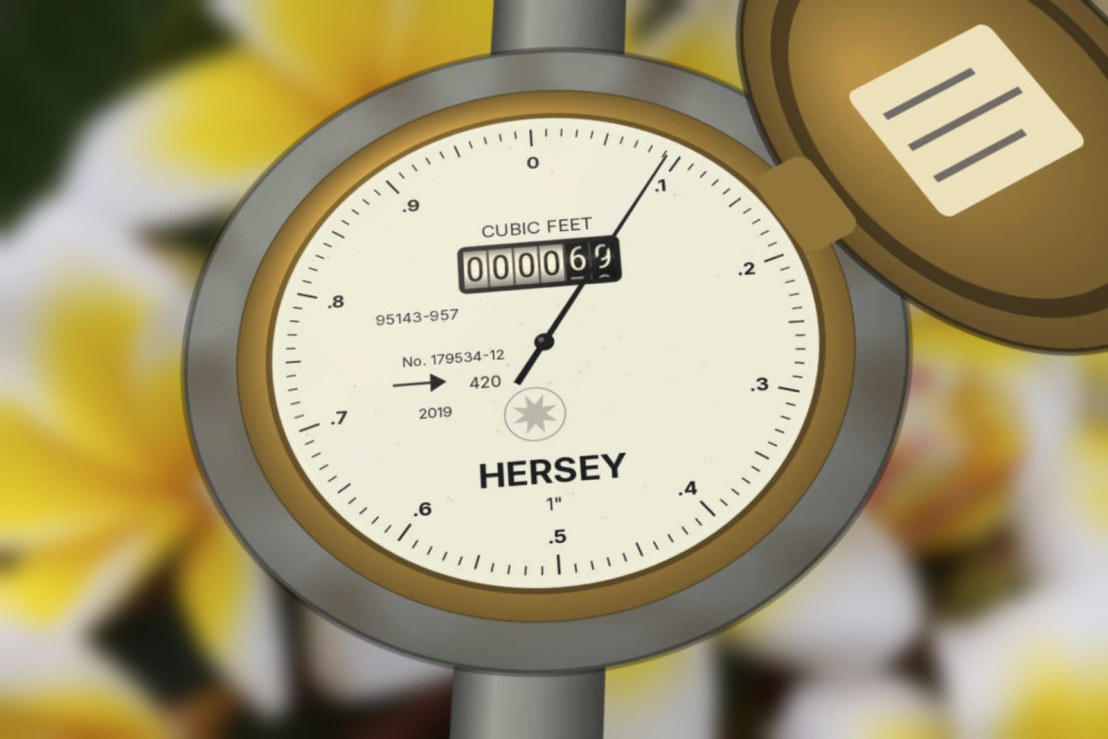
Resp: 69.09
